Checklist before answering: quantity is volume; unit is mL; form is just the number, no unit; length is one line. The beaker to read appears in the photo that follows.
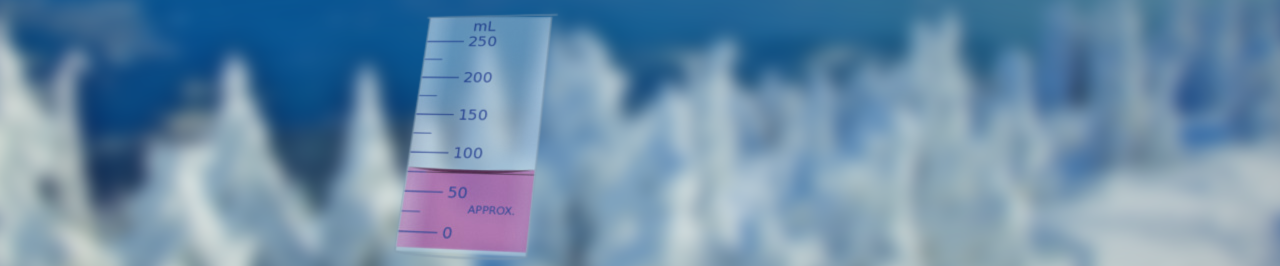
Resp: 75
